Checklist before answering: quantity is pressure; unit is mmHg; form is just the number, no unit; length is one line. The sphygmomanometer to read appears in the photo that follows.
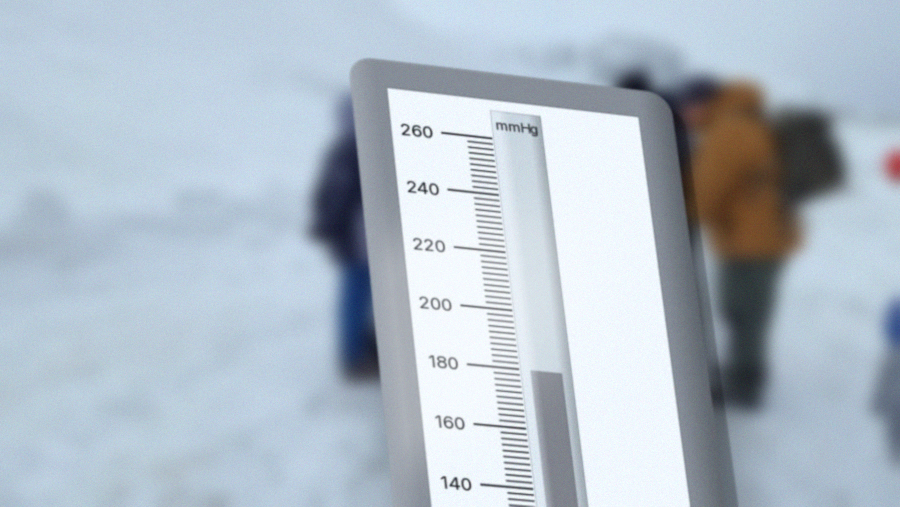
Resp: 180
